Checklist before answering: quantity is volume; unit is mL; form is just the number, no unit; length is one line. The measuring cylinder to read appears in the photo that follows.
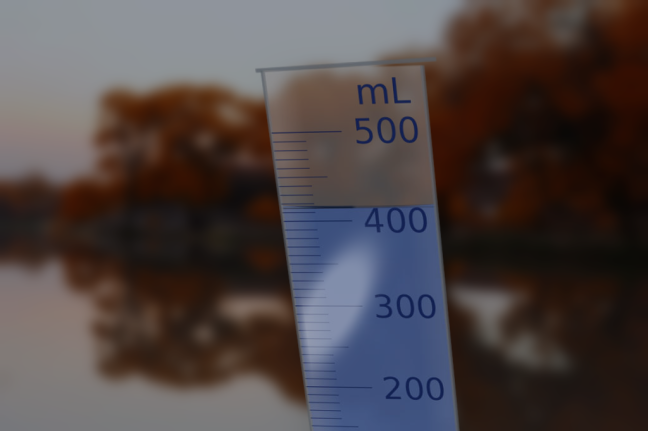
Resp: 415
